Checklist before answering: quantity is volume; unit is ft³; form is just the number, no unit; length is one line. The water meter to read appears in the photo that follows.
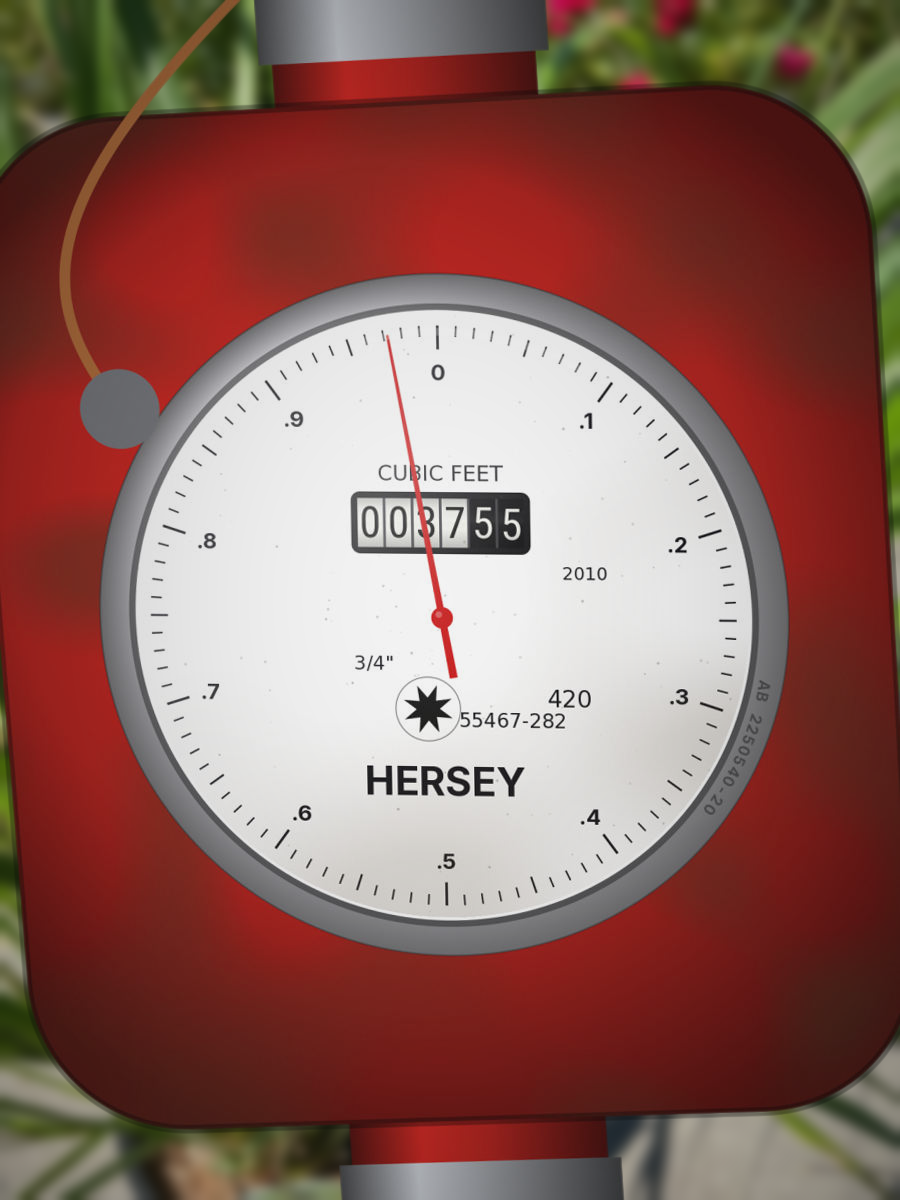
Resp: 3754.97
